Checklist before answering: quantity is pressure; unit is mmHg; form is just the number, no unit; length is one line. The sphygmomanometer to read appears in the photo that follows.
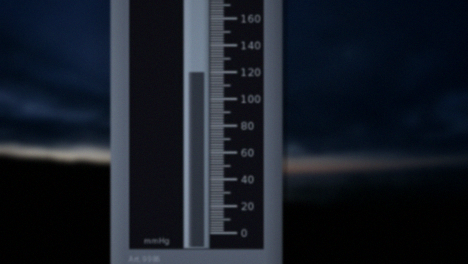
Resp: 120
